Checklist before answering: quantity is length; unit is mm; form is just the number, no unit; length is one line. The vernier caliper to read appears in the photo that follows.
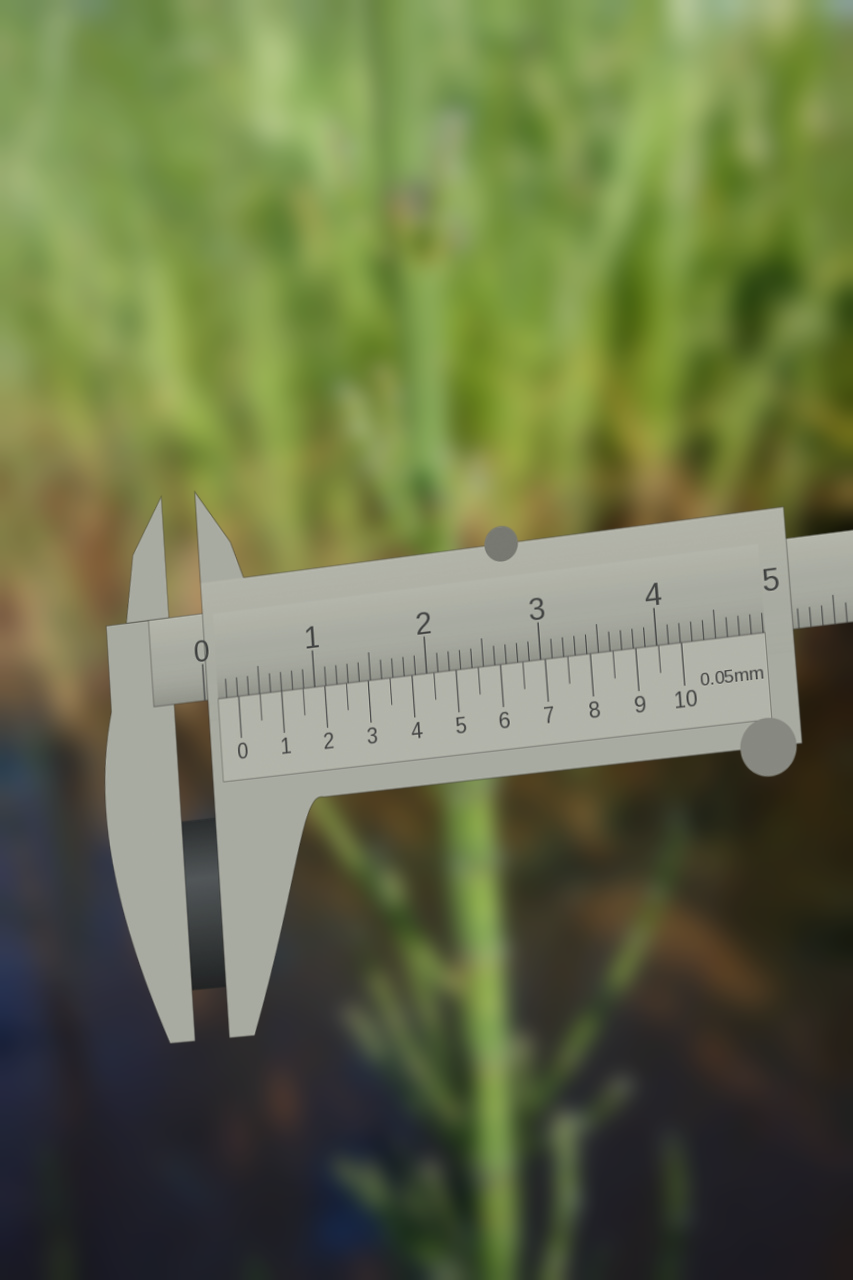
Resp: 3.1
